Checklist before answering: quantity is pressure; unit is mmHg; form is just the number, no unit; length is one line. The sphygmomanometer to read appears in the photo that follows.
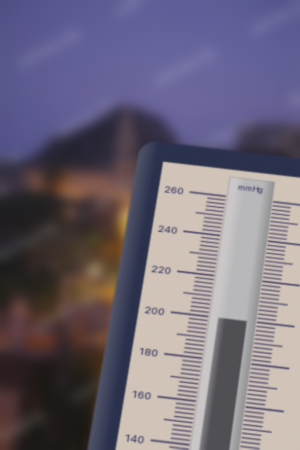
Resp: 200
